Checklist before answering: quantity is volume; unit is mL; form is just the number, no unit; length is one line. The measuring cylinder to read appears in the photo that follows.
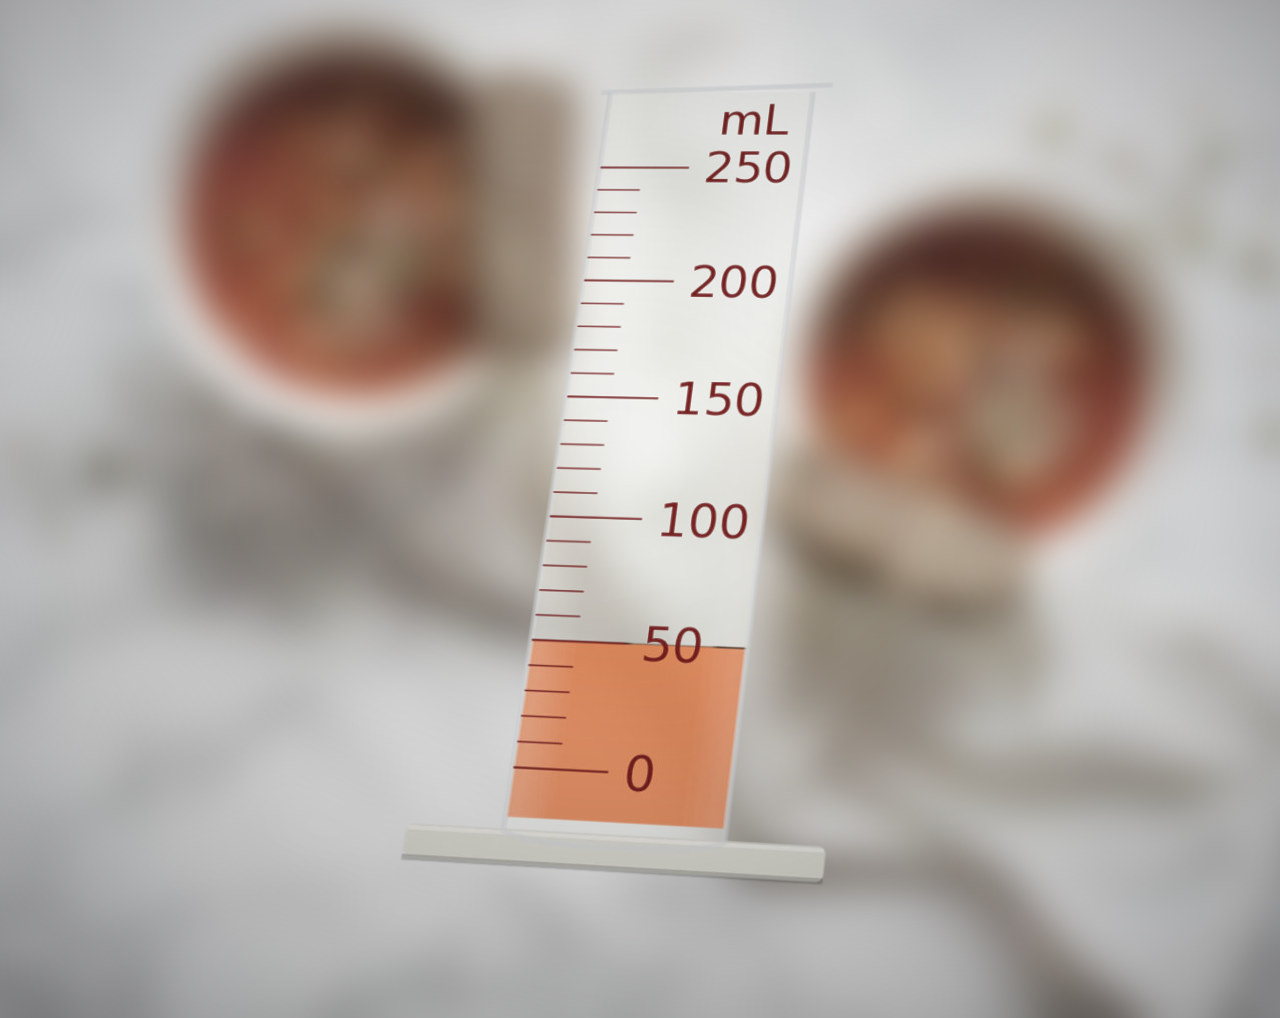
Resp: 50
